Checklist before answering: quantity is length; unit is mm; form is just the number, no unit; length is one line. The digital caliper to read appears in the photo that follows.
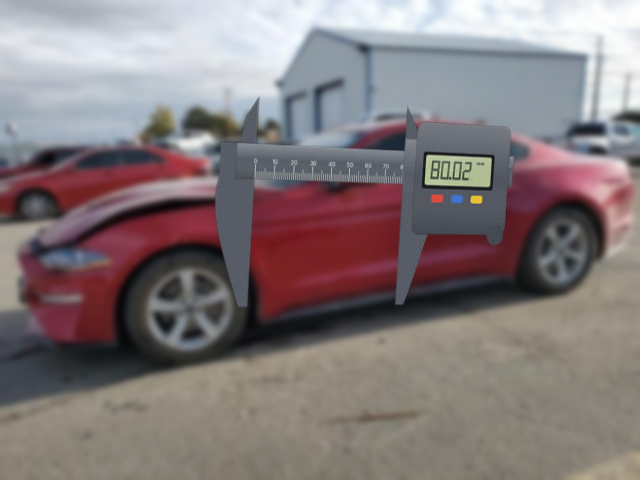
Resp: 80.02
